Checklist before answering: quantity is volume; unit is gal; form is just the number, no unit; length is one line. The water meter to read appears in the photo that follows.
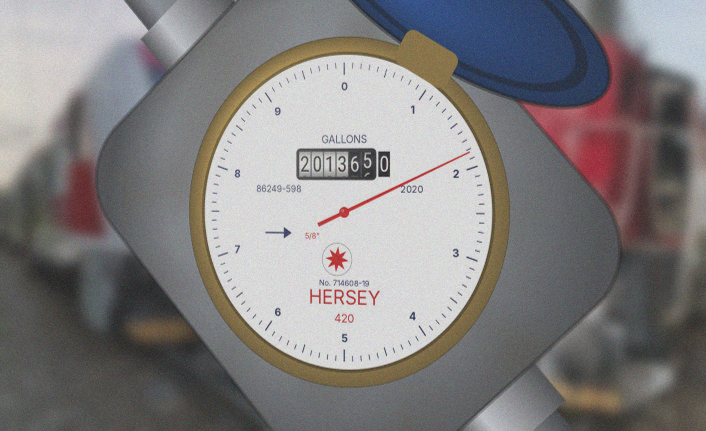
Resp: 2013651.8
